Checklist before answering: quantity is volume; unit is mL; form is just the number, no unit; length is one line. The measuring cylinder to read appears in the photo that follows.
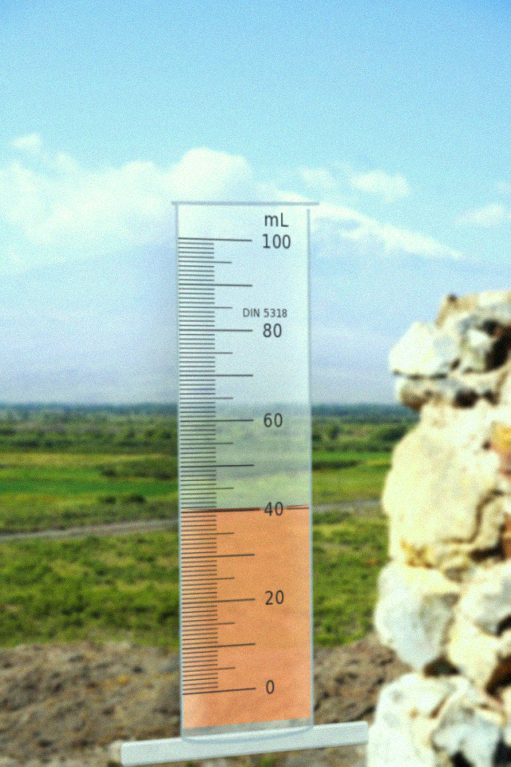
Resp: 40
